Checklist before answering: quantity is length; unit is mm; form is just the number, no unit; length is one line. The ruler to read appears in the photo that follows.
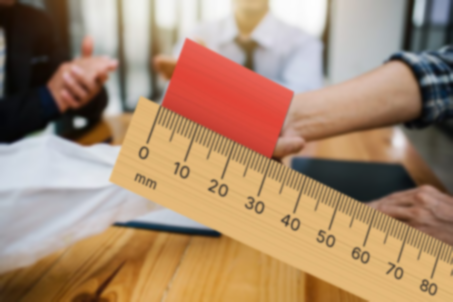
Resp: 30
